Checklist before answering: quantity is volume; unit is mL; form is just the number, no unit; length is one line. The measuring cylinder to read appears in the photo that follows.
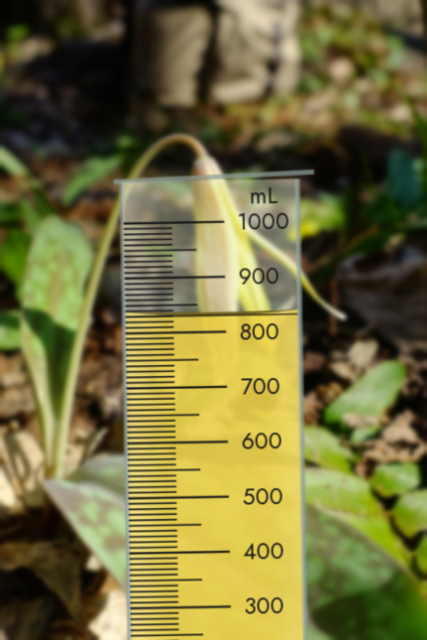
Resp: 830
